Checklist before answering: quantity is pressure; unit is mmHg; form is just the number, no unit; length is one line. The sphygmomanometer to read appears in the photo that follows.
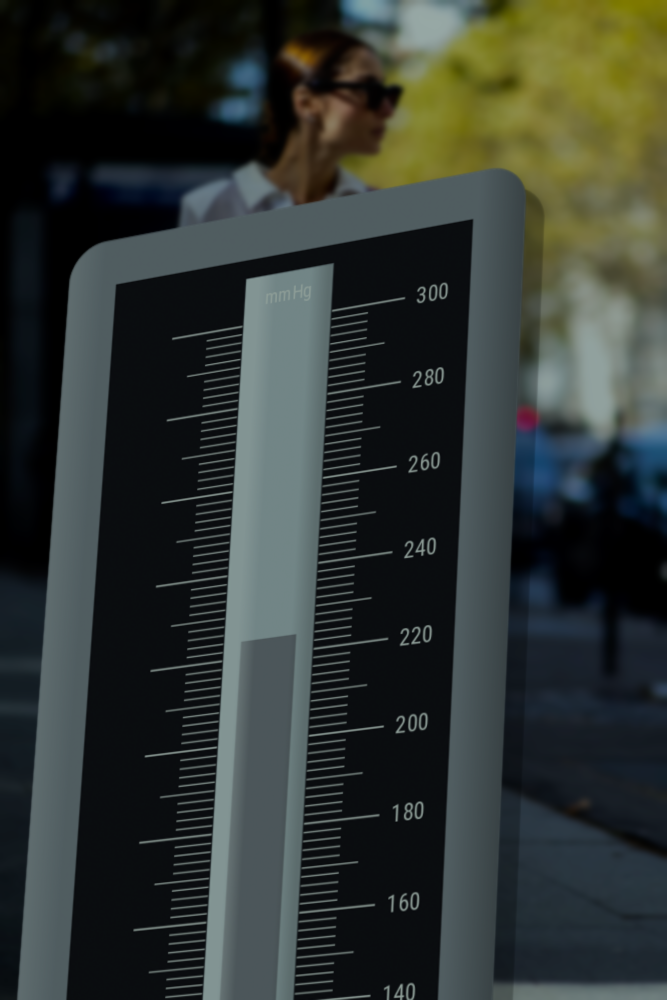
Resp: 224
